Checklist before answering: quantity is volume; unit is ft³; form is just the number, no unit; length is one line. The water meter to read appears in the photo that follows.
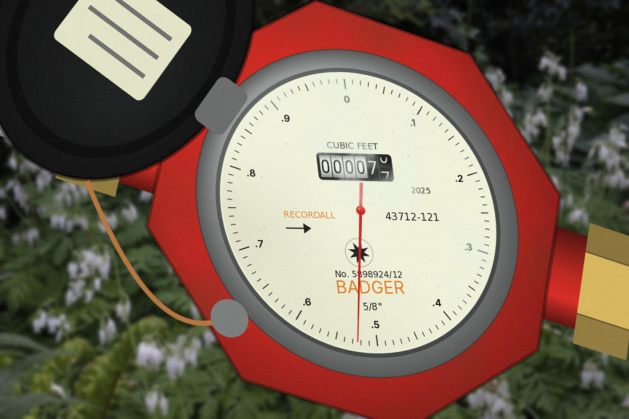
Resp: 76.52
